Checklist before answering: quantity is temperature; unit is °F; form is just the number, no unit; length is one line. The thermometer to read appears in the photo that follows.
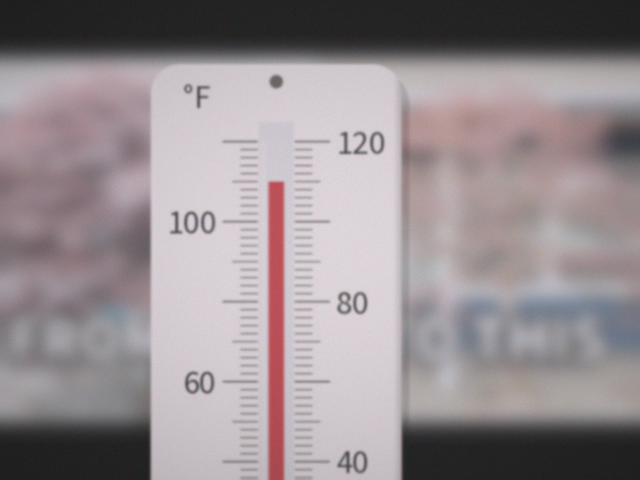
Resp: 110
